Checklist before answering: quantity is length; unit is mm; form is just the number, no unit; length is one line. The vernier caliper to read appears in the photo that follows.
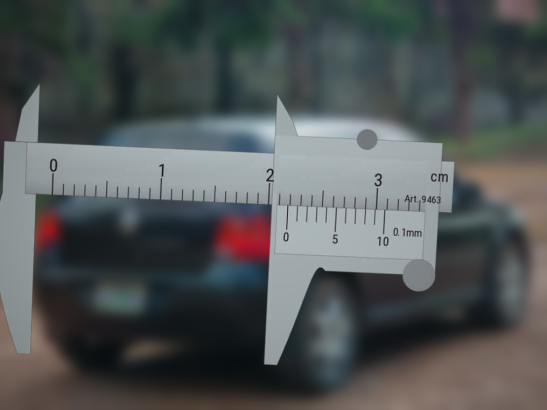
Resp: 21.8
